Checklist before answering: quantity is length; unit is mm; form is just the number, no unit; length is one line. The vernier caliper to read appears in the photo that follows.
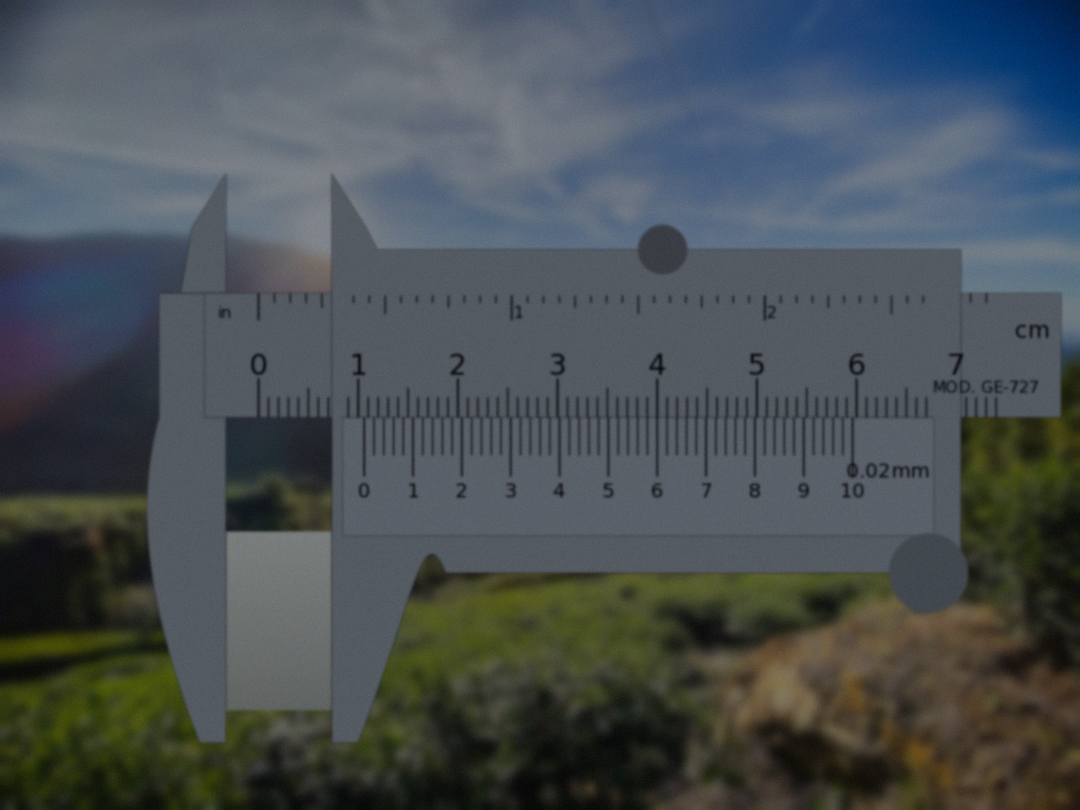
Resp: 10.6
